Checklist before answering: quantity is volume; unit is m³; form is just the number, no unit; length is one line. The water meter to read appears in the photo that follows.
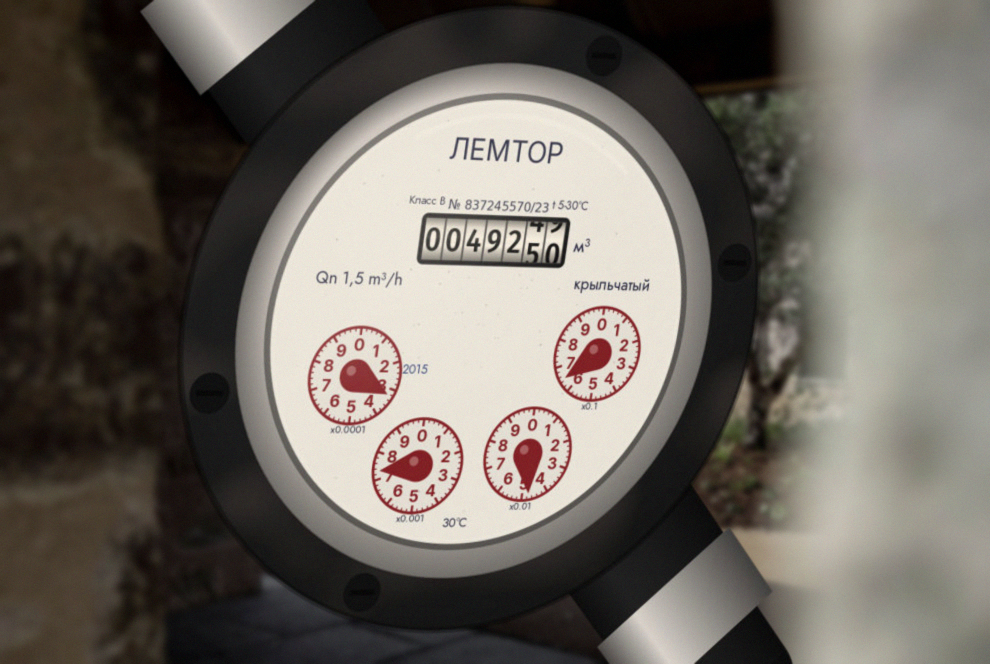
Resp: 49249.6473
